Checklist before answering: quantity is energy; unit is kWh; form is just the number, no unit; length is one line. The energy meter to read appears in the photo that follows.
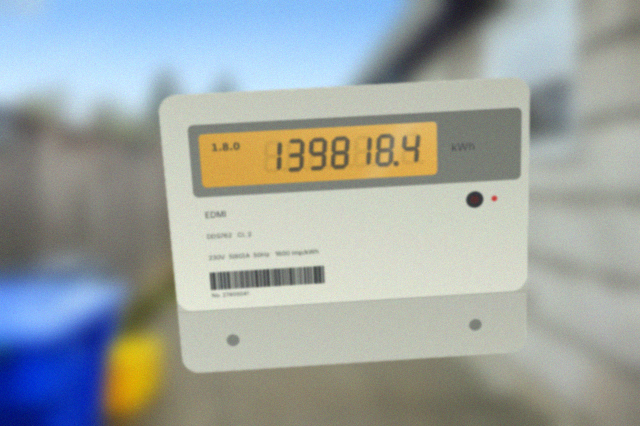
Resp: 139818.4
